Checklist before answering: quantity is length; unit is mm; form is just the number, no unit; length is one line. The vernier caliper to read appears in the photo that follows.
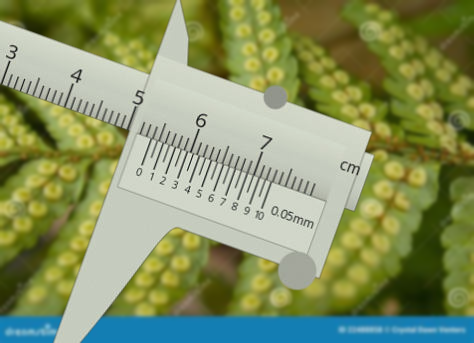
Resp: 53.8
